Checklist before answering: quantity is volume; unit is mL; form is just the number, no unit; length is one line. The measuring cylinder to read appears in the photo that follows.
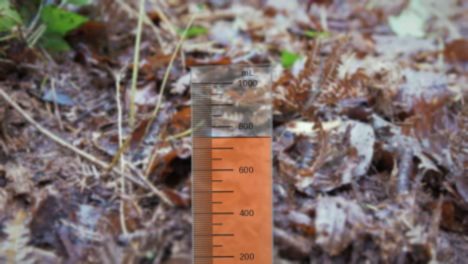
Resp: 750
